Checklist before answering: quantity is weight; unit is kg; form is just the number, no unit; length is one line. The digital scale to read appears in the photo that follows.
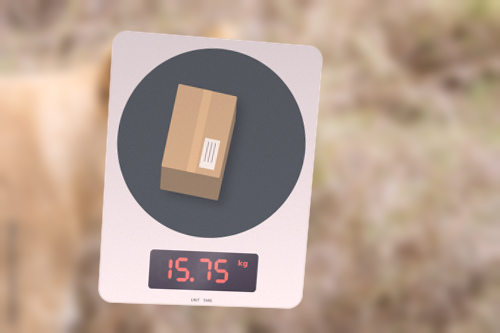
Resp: 15.75
